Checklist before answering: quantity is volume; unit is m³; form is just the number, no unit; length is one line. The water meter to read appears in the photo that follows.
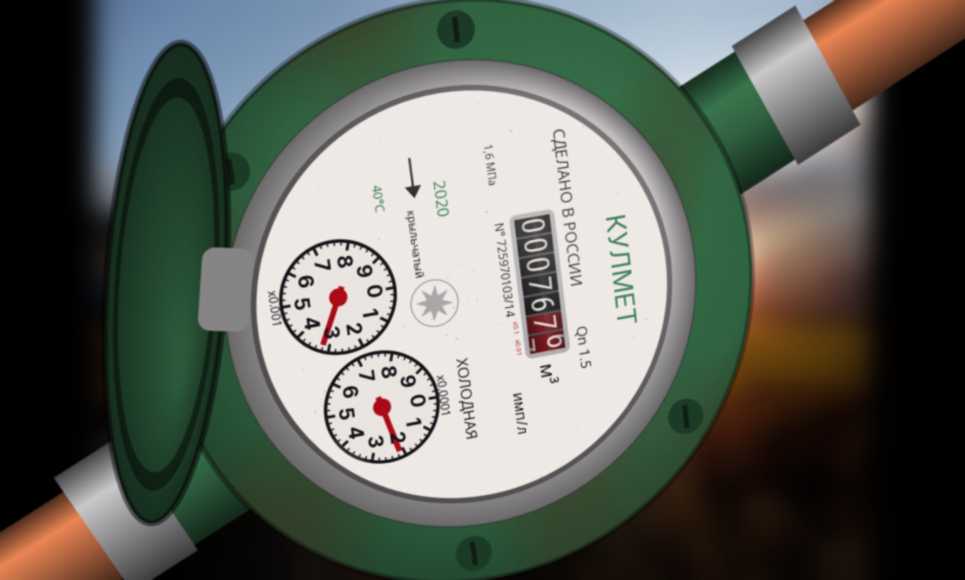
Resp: 76.7632
